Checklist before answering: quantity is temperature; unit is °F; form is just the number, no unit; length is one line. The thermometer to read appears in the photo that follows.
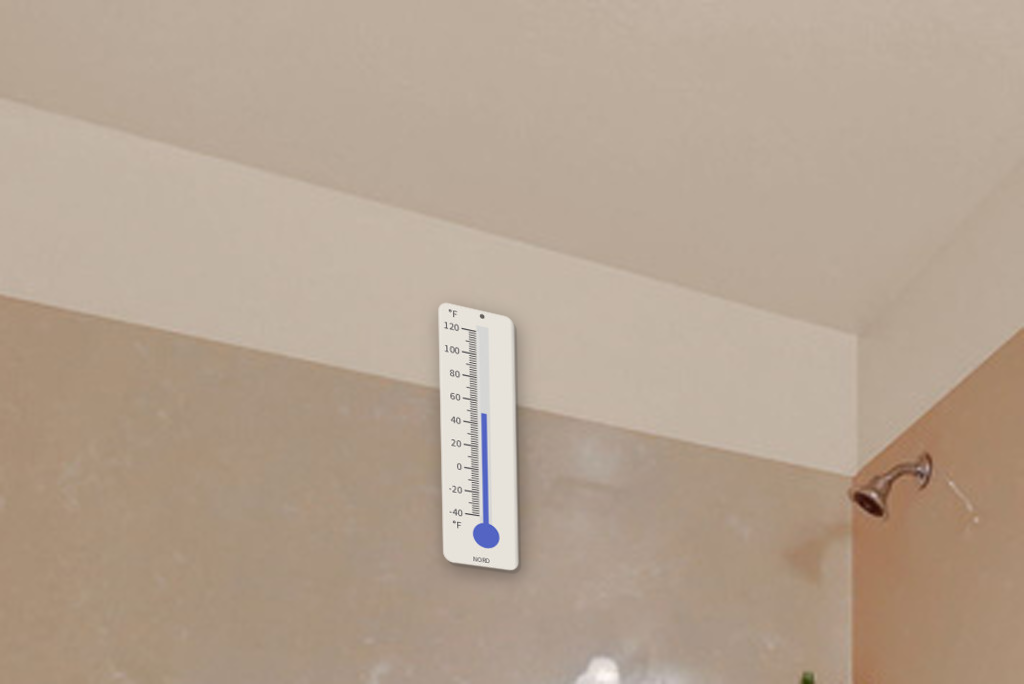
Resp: 50
